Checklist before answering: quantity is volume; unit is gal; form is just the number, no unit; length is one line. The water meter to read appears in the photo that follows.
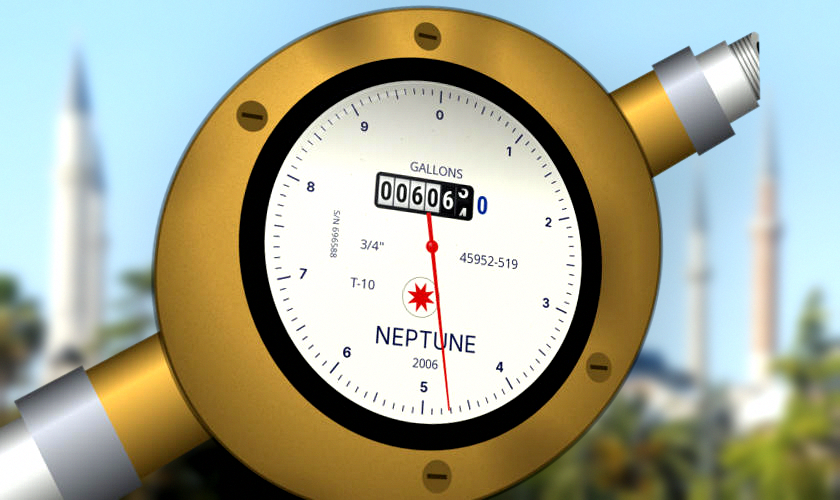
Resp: 60634.7
